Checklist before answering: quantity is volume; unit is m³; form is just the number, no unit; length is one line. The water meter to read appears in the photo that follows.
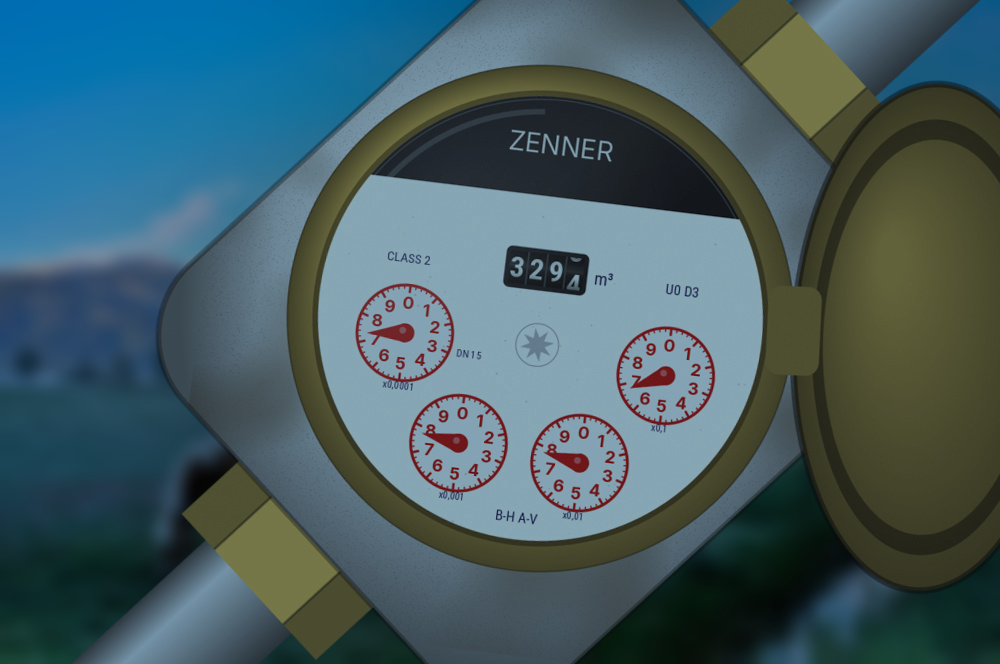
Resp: 3293.6777
